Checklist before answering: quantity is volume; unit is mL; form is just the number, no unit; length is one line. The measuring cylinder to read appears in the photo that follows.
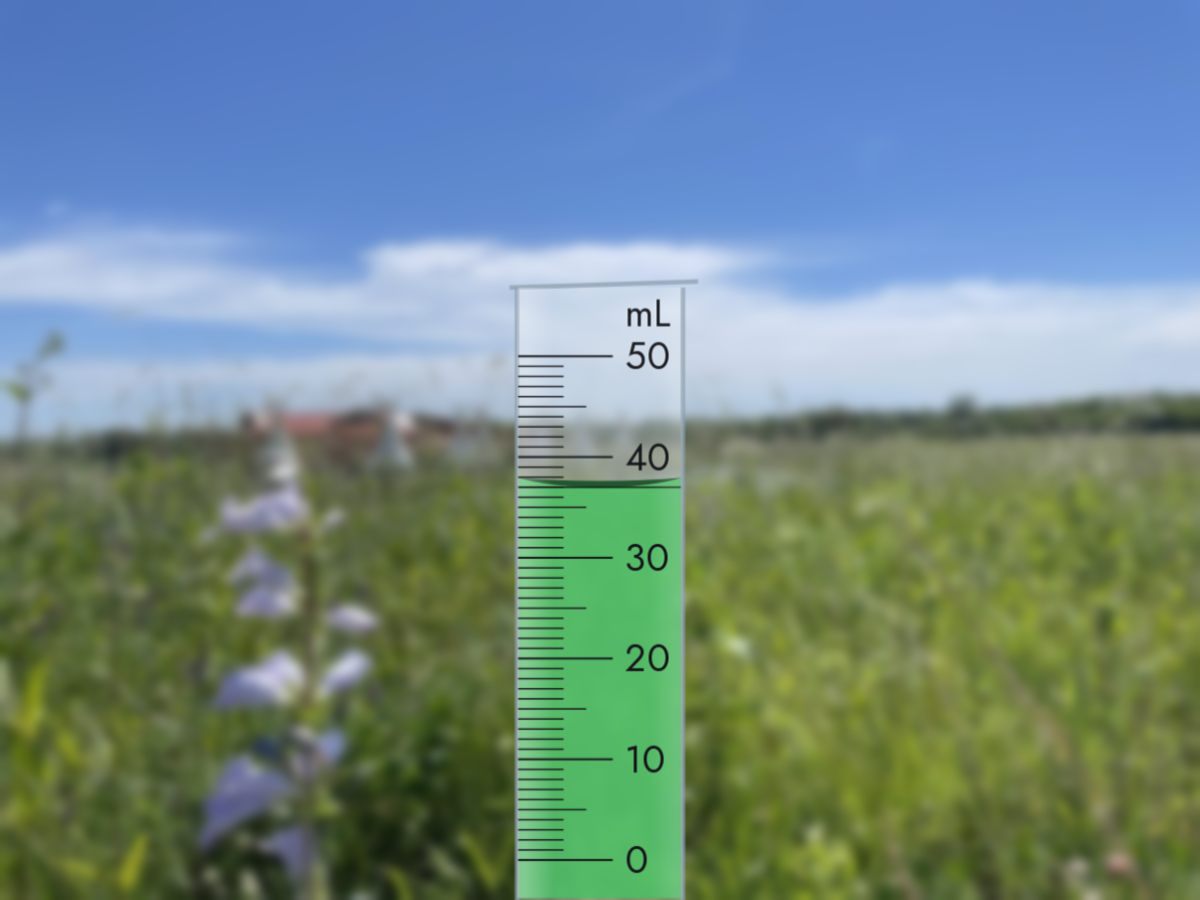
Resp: 37
